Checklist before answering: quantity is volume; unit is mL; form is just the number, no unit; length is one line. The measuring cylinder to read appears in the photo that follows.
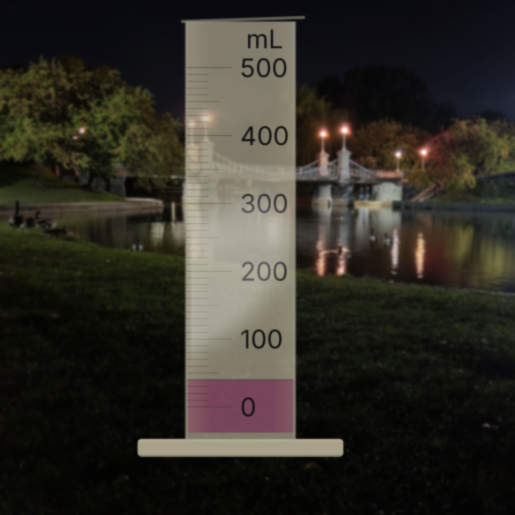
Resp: 40
